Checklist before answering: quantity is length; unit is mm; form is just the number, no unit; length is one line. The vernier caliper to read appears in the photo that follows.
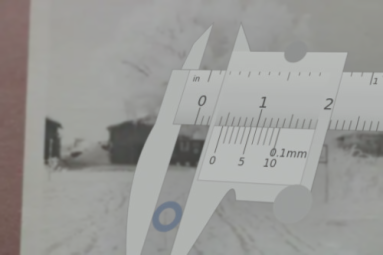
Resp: 4.6
